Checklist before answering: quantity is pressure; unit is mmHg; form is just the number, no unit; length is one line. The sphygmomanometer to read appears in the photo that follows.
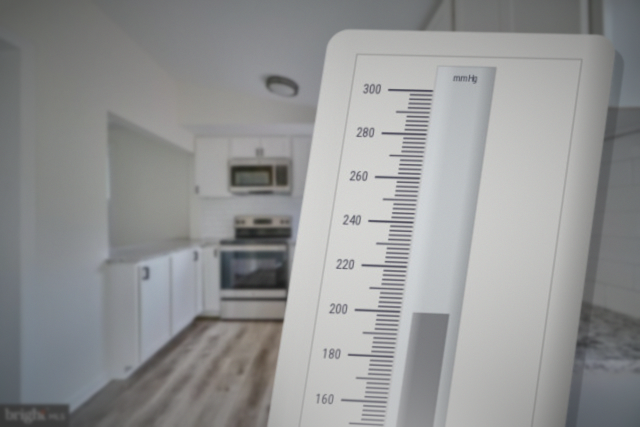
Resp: 200
